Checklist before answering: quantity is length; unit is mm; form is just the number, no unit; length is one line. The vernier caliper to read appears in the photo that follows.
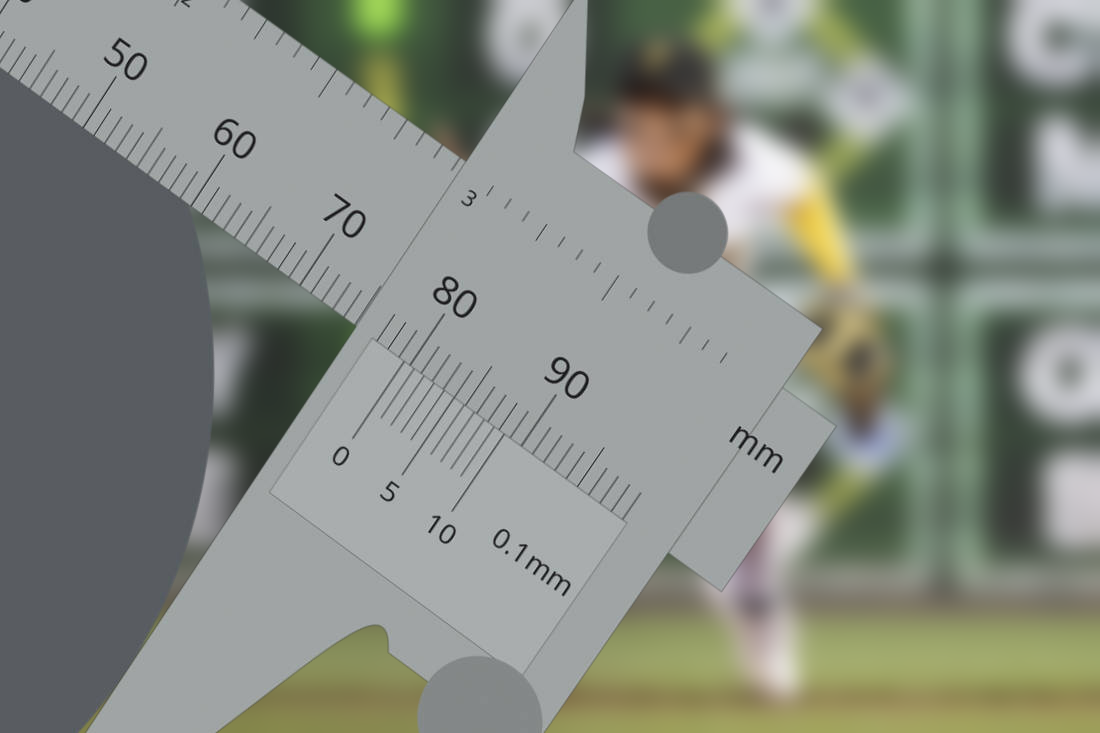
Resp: 79.5
